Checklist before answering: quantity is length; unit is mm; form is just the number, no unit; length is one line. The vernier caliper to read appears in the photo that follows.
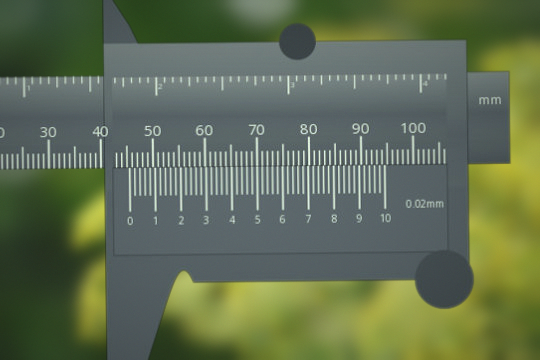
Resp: 45.5
